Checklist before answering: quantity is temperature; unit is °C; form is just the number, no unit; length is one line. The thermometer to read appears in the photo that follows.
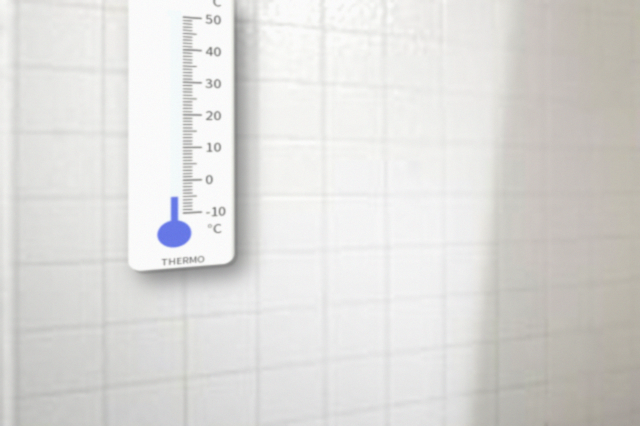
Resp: -5
